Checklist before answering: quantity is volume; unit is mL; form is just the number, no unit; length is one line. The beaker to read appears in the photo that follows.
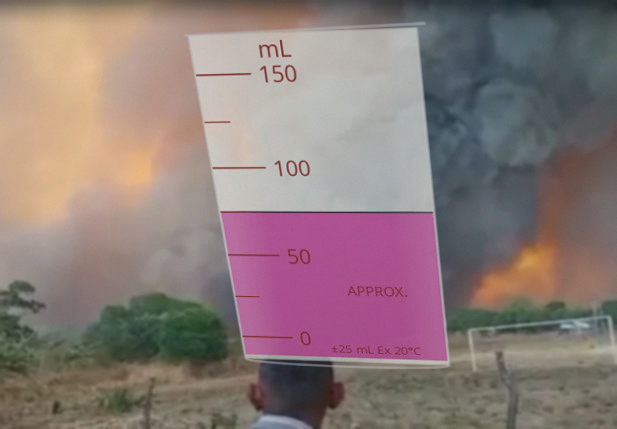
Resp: 75
